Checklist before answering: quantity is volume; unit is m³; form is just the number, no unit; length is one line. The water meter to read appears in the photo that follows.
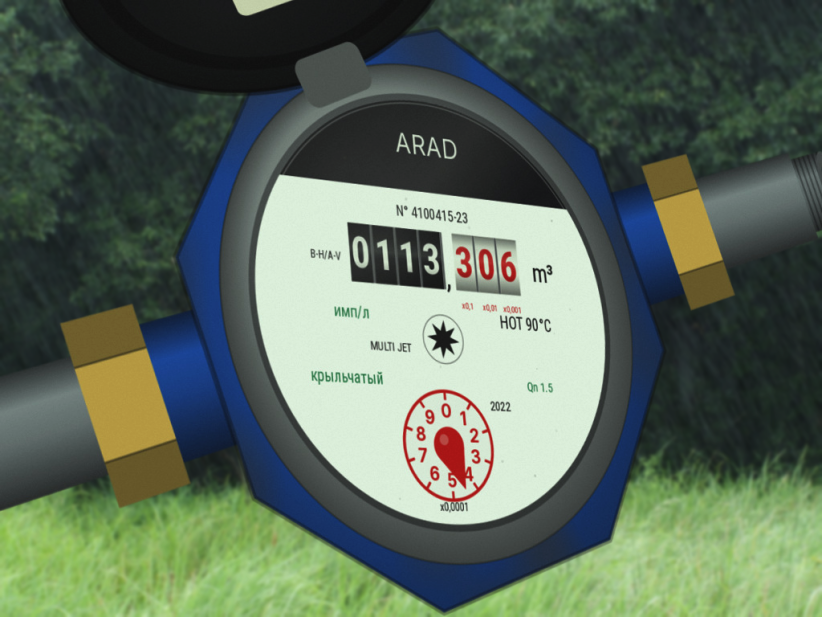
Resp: 113.3064
